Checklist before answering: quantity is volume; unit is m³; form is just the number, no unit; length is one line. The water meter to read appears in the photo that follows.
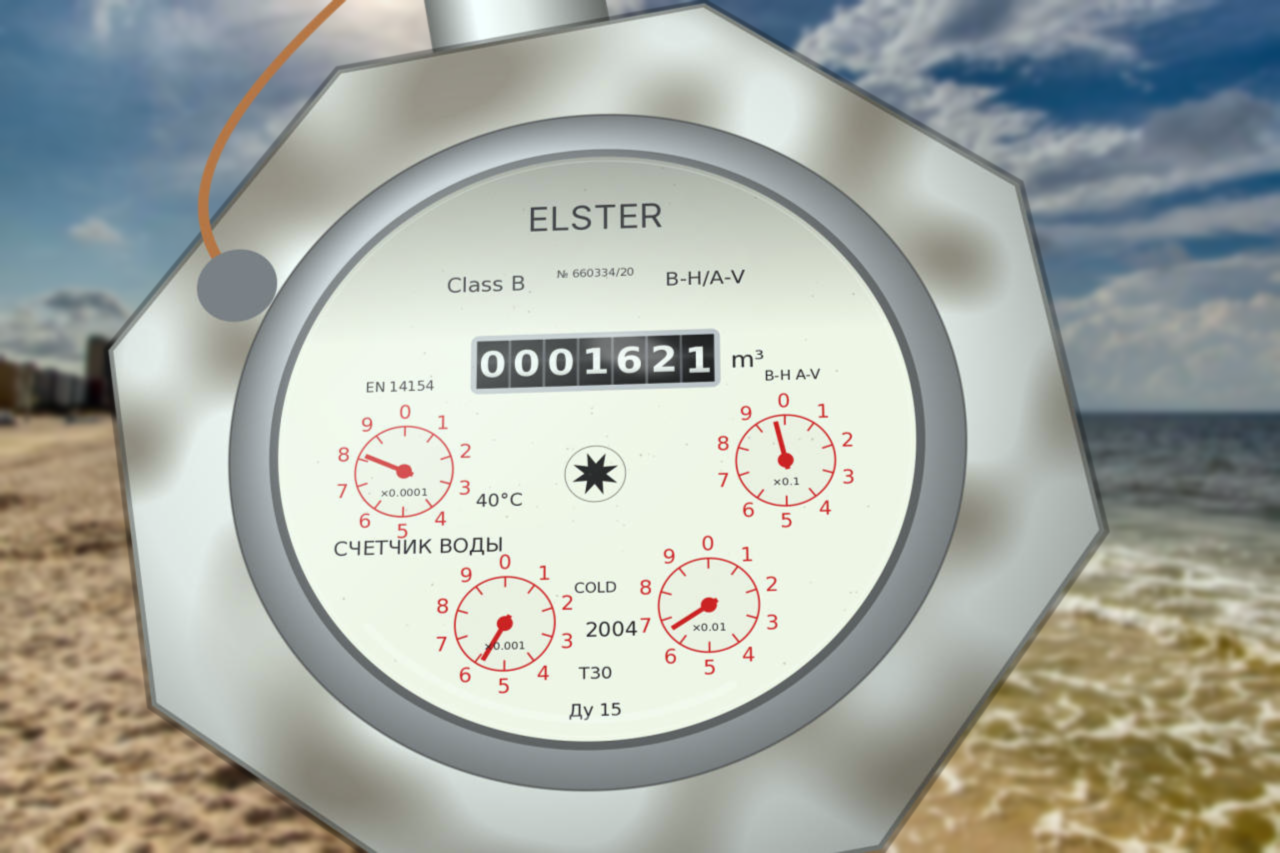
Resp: 1620.9658
